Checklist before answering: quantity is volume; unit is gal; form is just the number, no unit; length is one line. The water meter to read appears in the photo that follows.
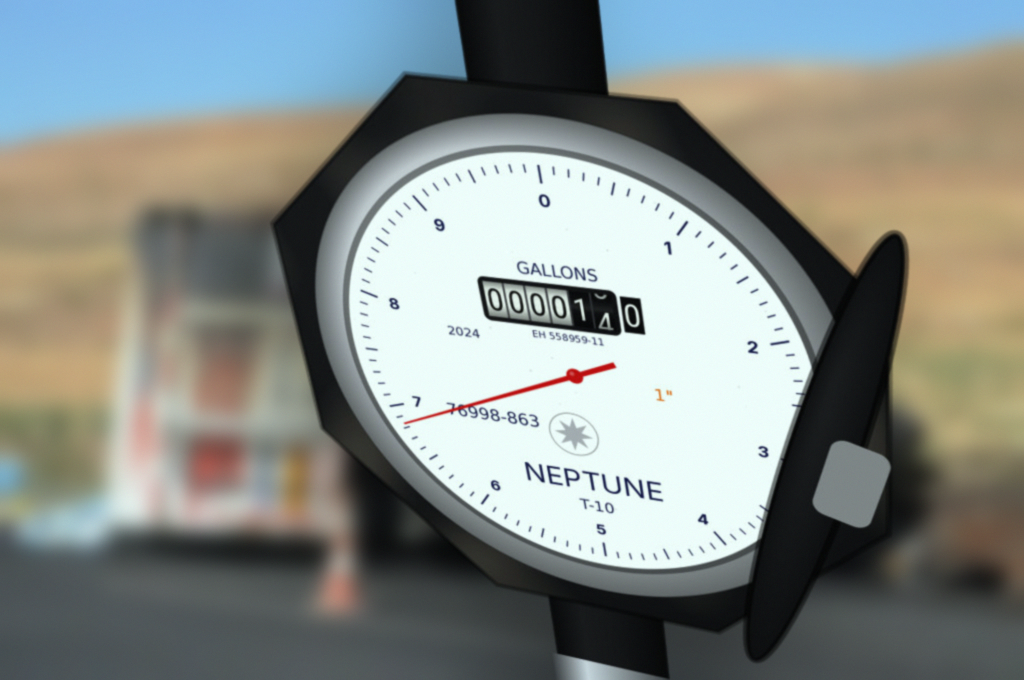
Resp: 136.8
